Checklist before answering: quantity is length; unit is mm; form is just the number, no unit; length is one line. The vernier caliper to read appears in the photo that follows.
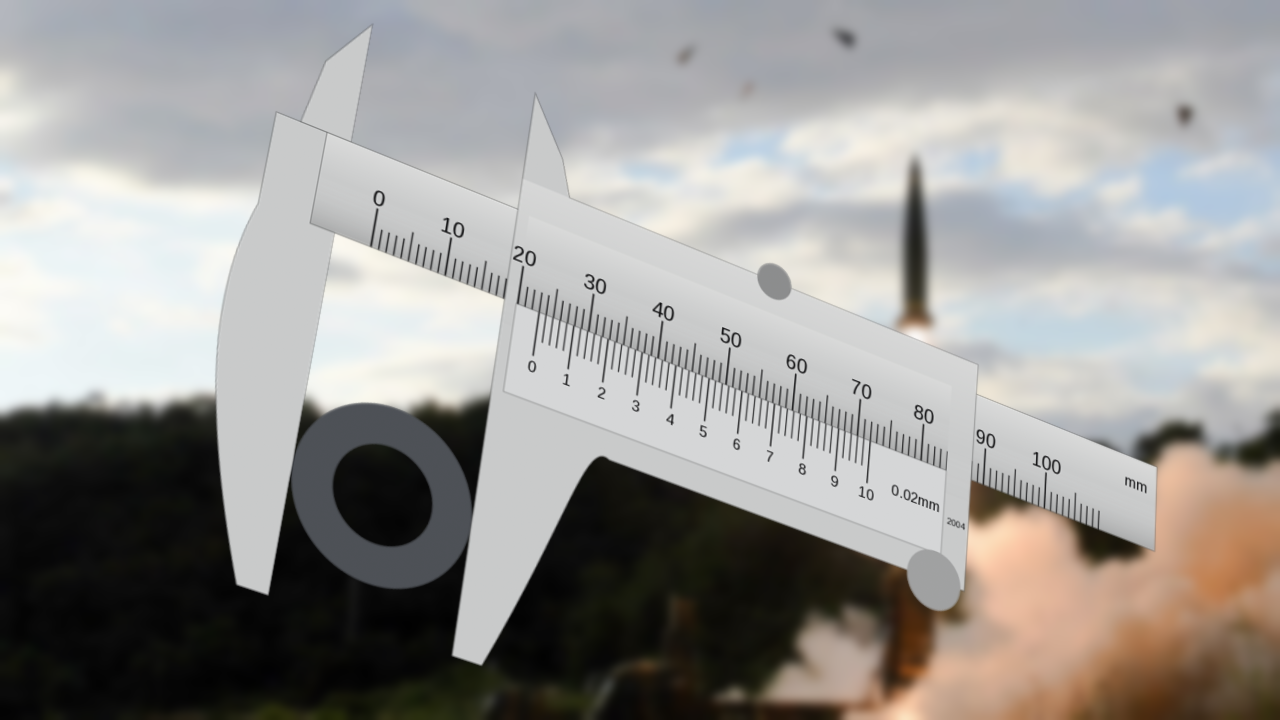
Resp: 23.0
